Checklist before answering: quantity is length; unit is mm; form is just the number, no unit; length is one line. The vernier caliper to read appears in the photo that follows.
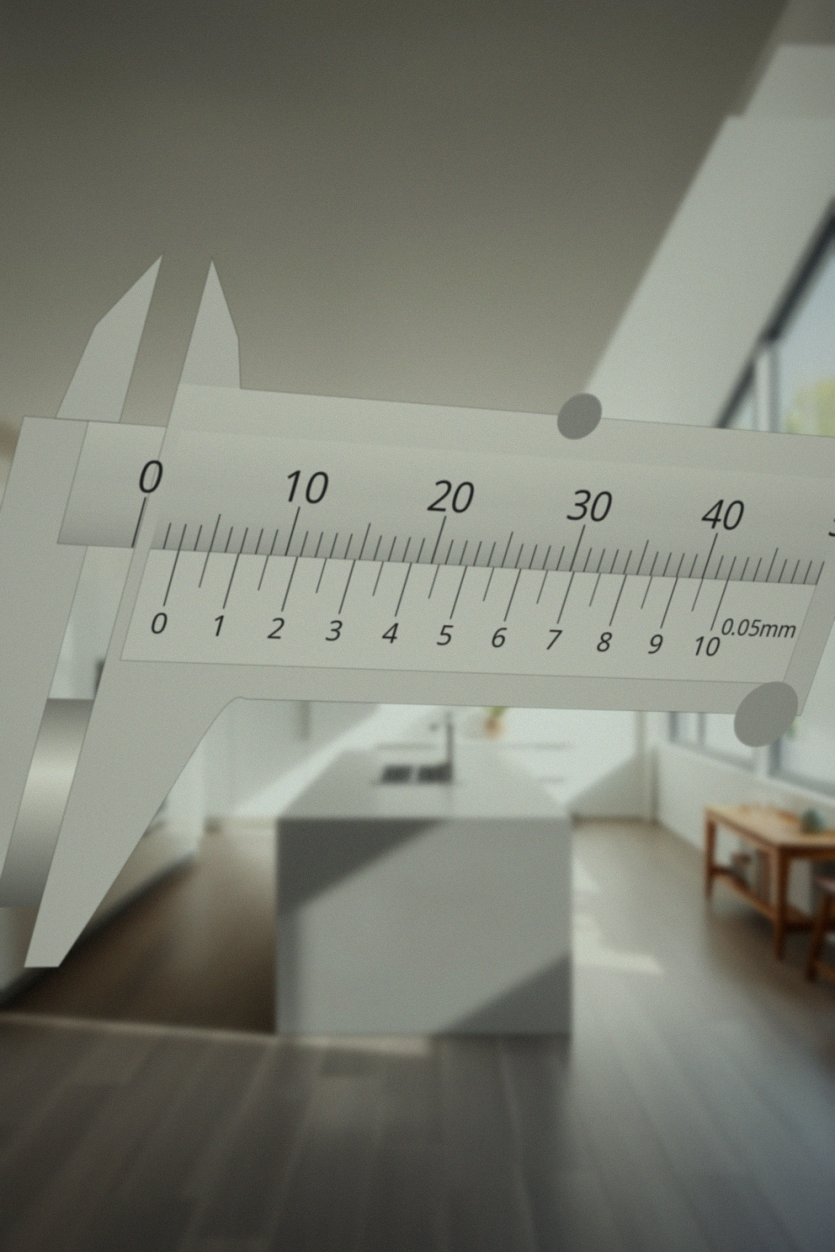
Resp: 3.0
